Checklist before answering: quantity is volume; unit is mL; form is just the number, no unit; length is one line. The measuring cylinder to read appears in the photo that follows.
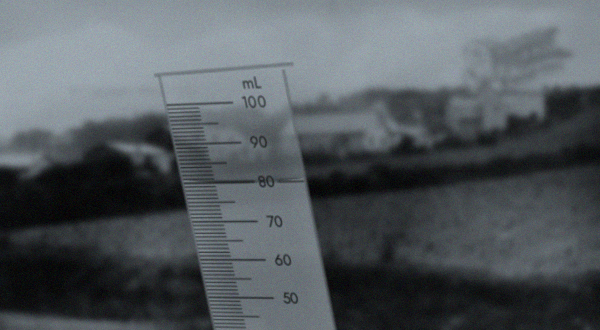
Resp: 80
